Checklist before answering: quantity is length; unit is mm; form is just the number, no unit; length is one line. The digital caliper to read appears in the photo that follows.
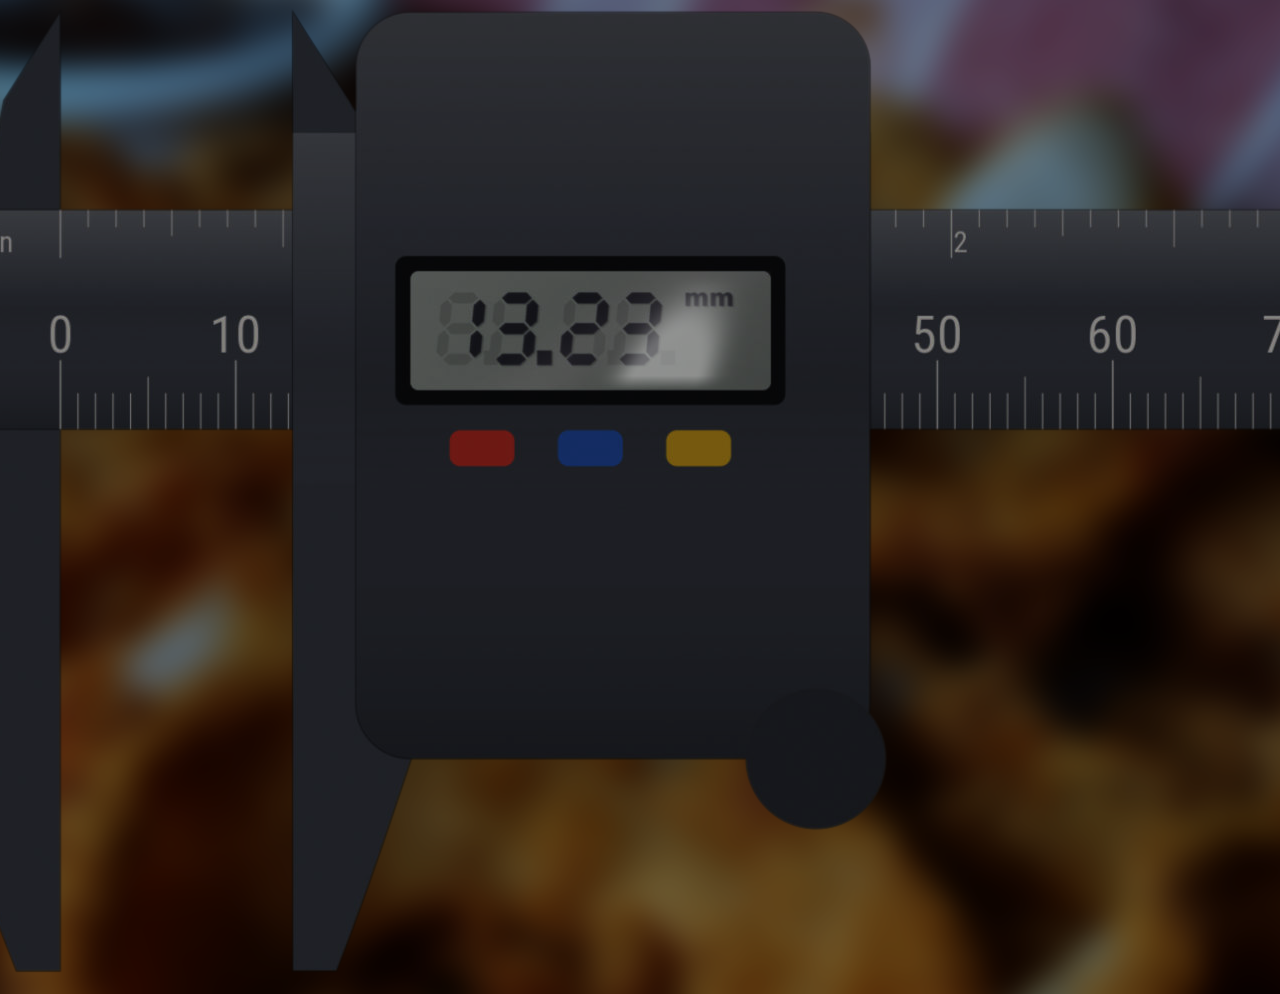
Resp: 13.23
